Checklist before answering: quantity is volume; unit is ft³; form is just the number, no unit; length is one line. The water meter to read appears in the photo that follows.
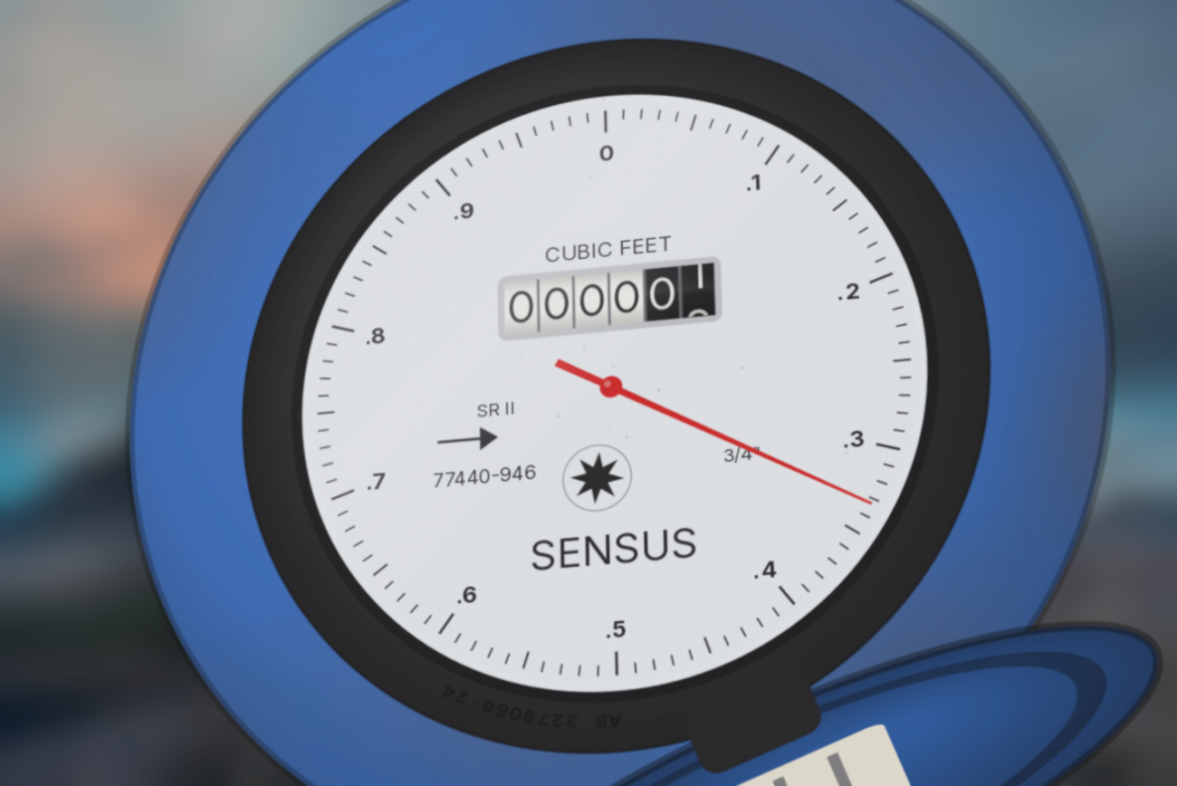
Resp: 1.33
